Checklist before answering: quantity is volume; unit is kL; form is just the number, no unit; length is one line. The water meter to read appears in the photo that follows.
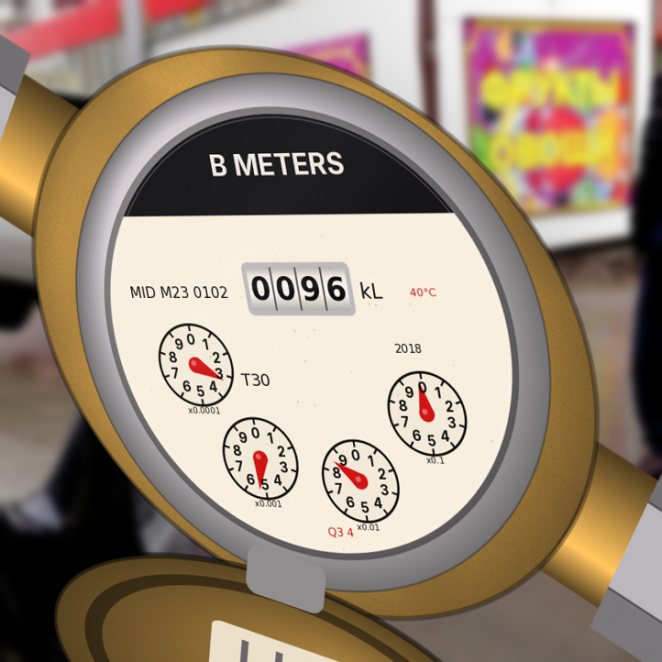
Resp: 95.9853
